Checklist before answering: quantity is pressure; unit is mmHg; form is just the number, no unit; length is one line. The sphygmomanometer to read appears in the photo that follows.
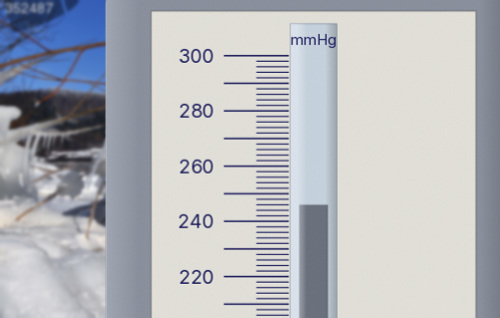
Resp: 246
